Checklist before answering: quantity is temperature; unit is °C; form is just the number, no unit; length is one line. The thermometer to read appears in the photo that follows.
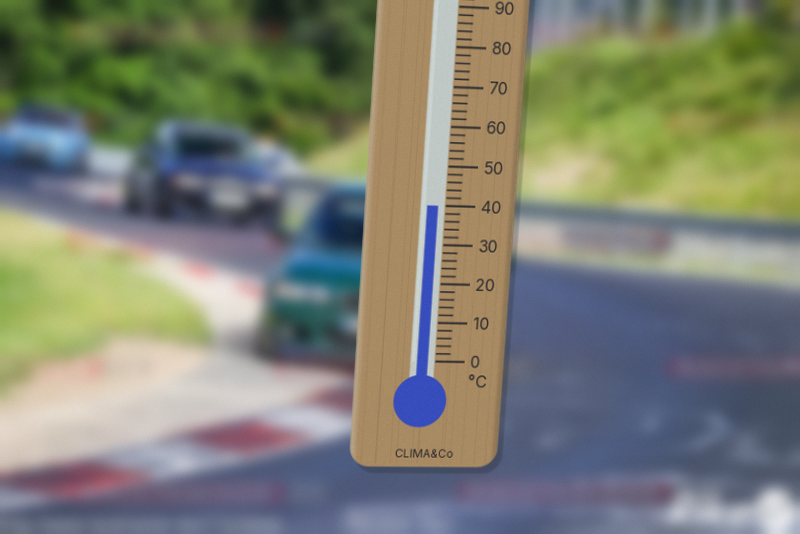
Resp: 40
